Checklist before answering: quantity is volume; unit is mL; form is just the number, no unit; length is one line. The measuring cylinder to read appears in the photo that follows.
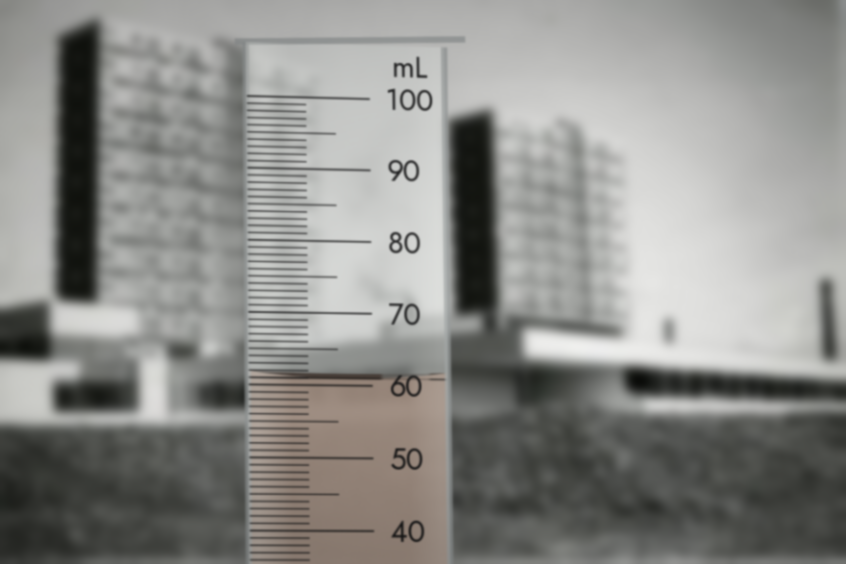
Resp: 61
